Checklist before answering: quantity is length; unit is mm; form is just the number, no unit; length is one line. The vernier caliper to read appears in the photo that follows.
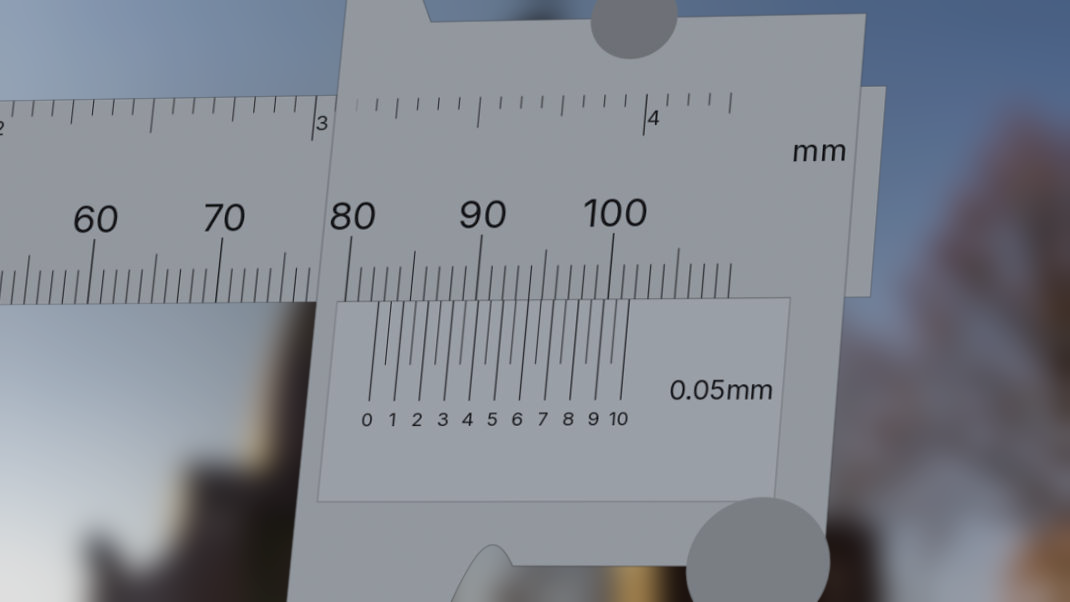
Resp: 82.6
